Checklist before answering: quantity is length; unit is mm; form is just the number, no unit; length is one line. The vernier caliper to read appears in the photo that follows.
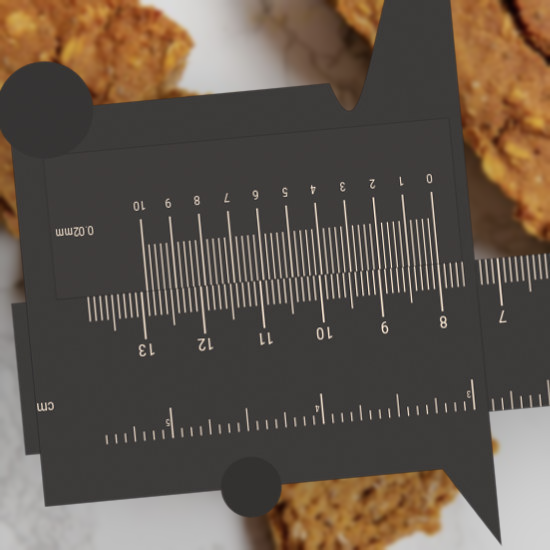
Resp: 80.0
